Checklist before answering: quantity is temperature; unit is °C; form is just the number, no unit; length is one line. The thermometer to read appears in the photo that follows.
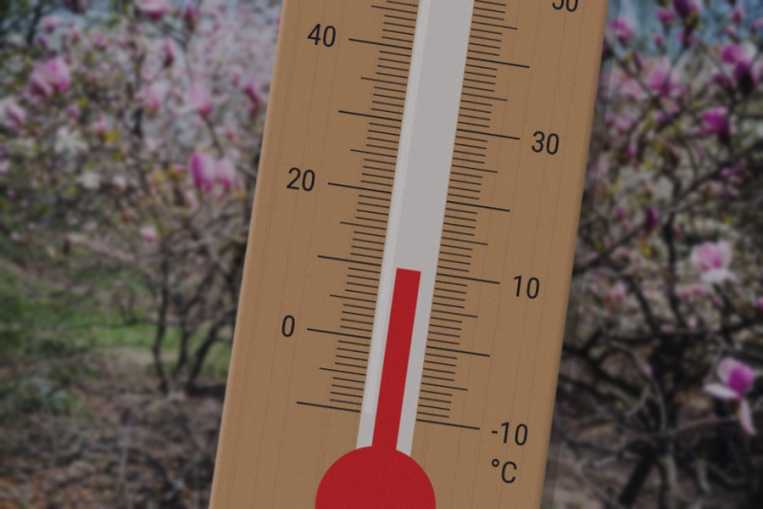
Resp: 10
